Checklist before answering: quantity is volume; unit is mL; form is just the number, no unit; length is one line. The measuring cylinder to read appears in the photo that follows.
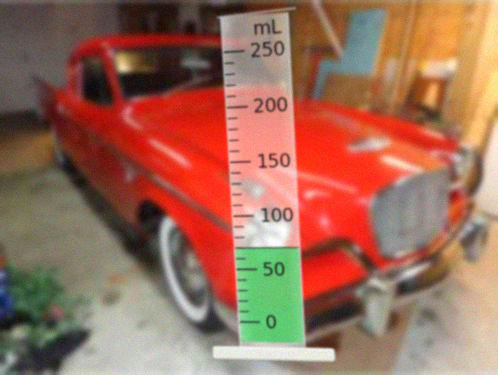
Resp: 70
